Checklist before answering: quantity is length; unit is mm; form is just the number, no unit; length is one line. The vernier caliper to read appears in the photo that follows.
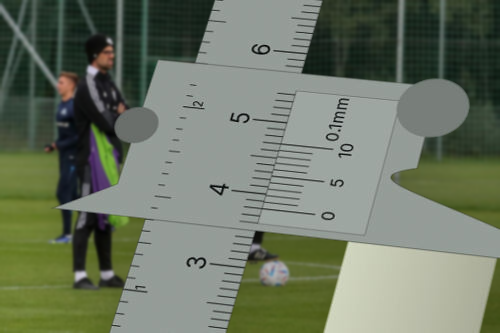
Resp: 38.0
